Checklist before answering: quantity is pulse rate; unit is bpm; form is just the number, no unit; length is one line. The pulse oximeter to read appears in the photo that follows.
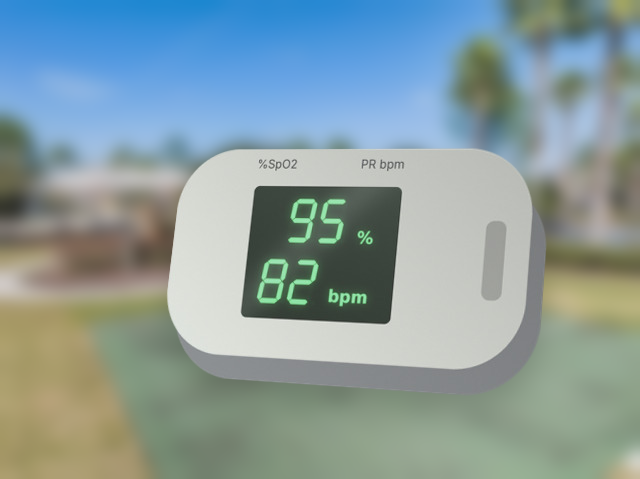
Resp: 82
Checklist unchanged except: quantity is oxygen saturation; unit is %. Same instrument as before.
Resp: 95
